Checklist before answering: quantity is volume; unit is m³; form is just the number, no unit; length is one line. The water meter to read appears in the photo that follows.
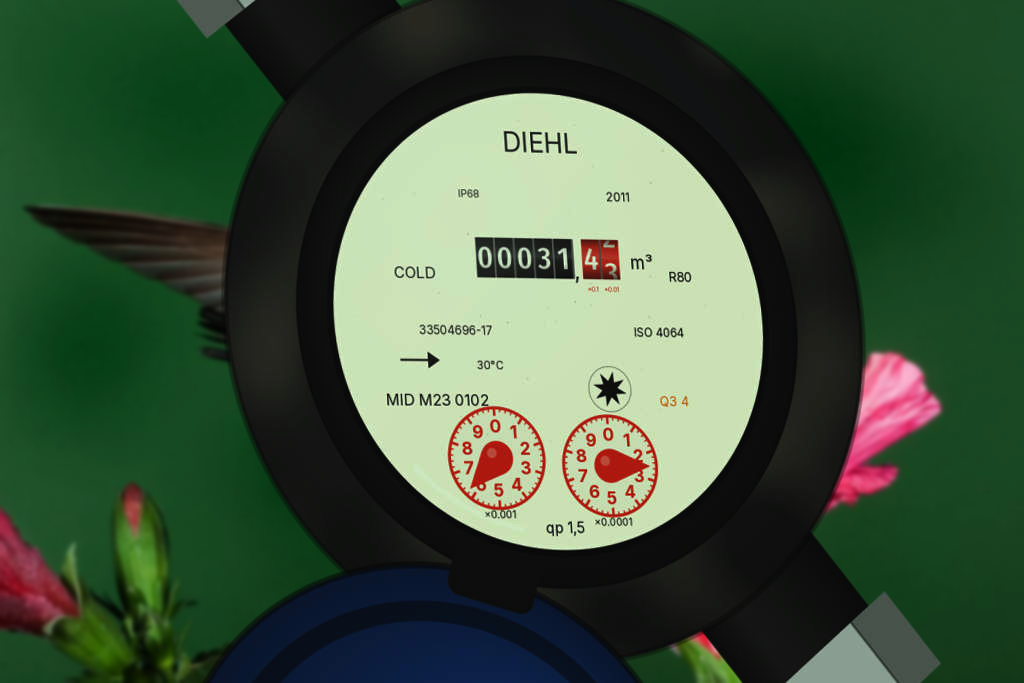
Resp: 31.4262
